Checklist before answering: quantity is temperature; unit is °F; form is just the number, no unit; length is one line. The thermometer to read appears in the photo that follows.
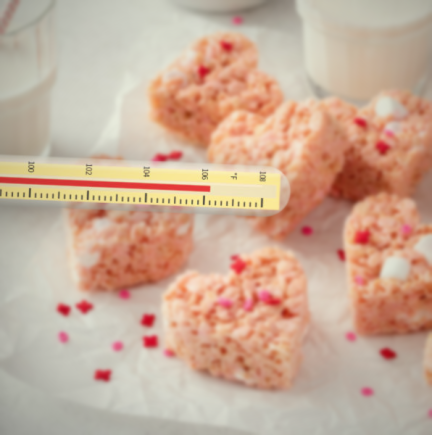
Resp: 106.2
